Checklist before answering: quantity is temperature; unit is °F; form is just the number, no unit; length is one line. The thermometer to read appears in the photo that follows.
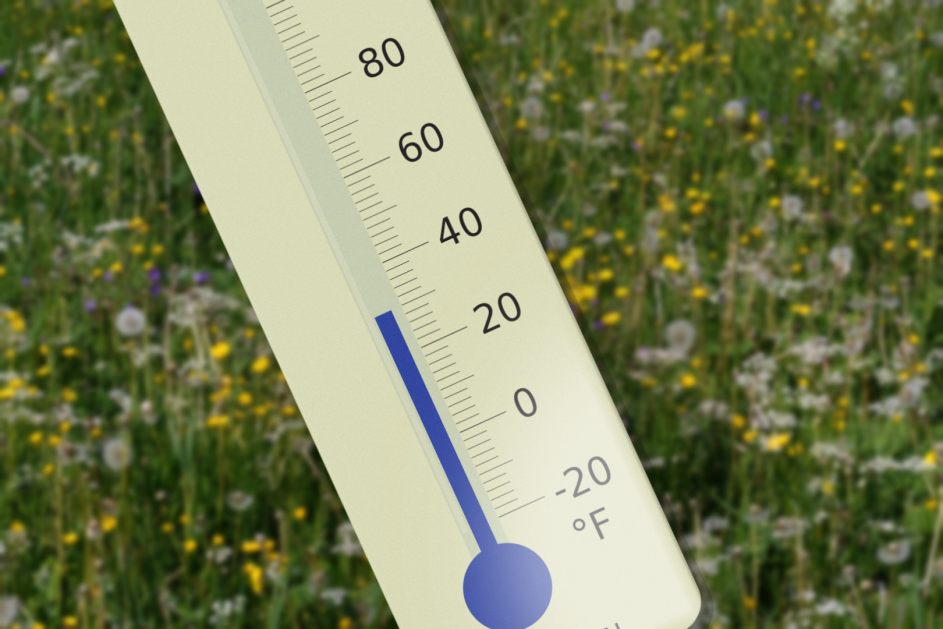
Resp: 30
